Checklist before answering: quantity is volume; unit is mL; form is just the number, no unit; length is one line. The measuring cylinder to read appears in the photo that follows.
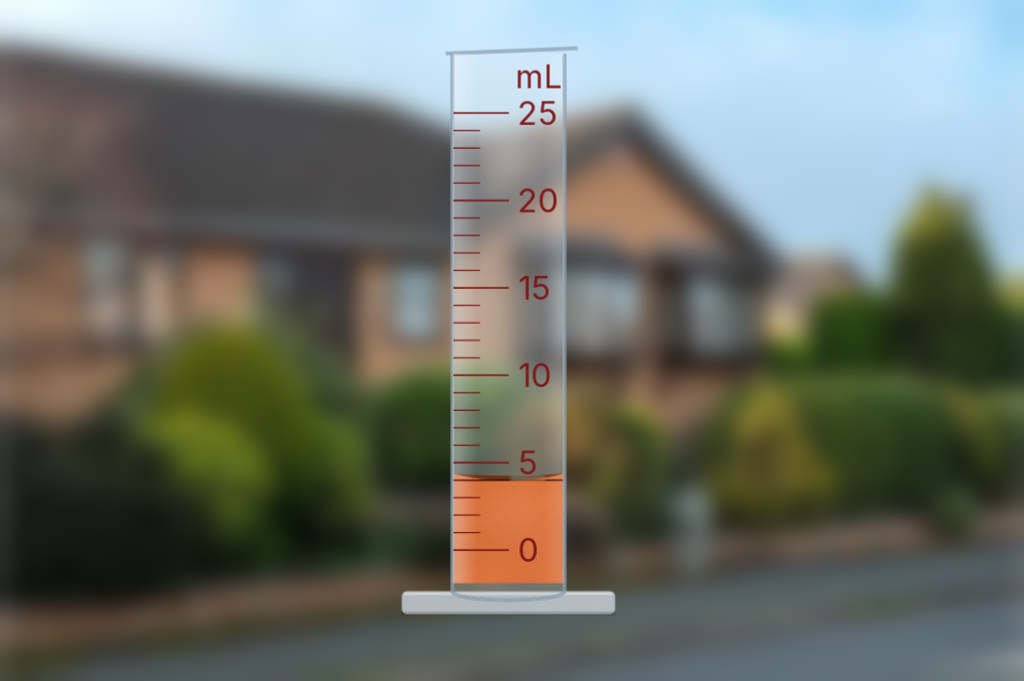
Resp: 4
